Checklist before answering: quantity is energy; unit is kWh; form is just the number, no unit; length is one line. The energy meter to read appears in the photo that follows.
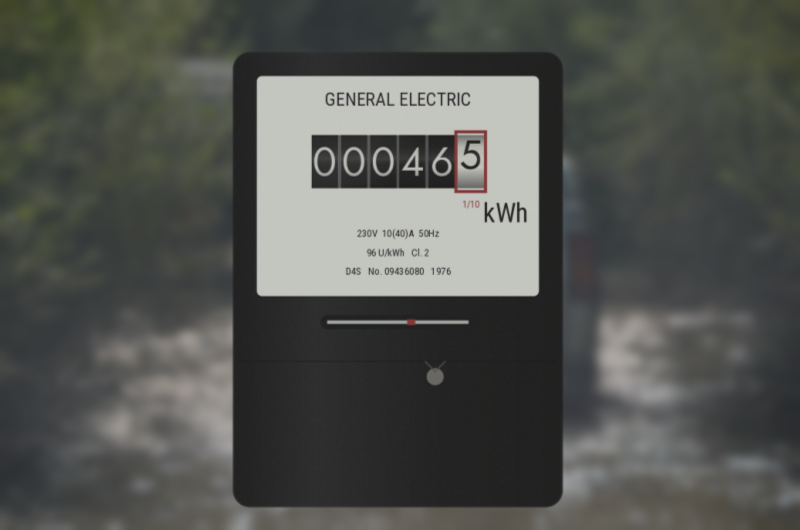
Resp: 46.5
